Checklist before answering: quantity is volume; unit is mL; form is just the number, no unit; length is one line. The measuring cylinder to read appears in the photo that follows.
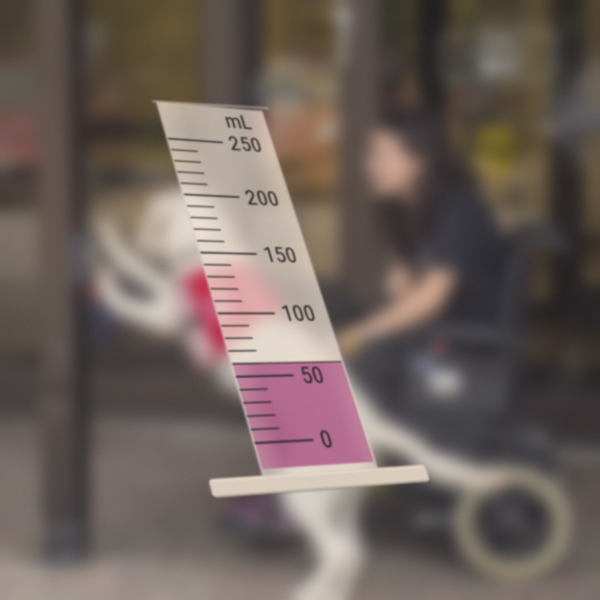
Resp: 60
